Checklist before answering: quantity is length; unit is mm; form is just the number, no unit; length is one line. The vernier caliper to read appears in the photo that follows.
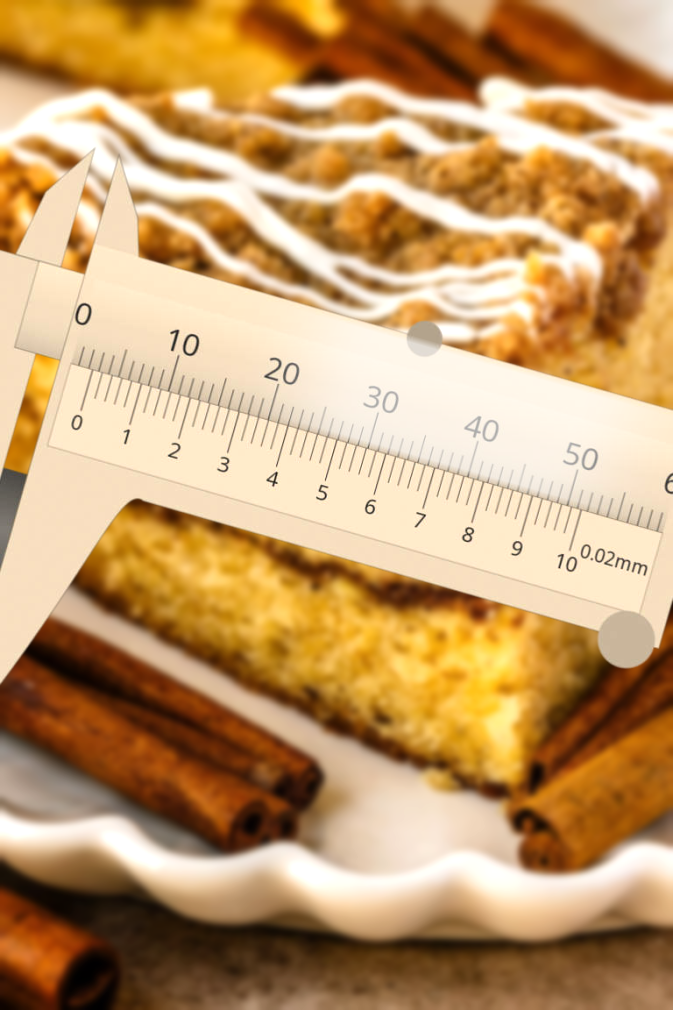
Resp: 2.4
